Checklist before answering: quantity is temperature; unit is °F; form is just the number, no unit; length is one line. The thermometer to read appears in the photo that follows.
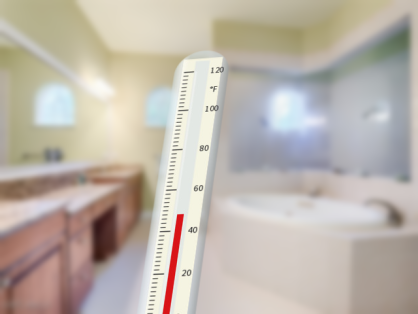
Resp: 48
